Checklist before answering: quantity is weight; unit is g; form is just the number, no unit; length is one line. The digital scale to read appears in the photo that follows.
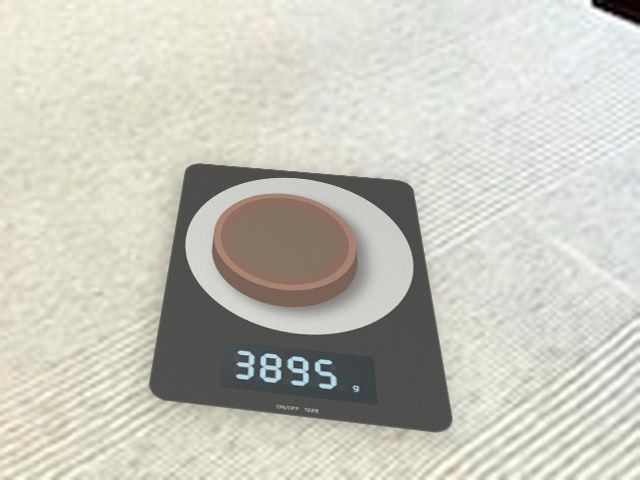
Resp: 3895
